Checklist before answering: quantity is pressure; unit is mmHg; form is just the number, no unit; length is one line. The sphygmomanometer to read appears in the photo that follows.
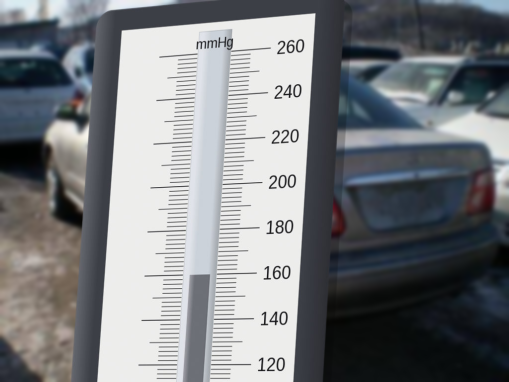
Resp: 160
